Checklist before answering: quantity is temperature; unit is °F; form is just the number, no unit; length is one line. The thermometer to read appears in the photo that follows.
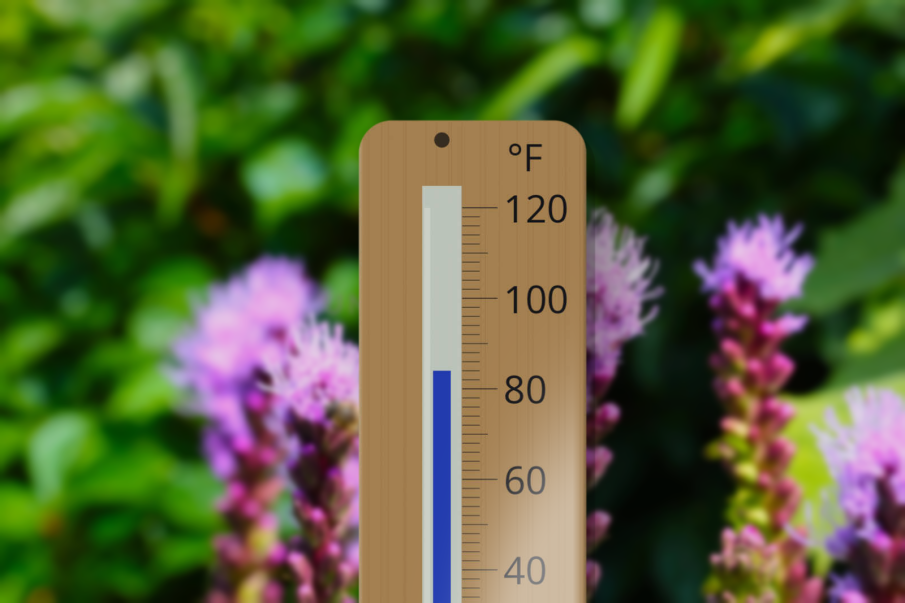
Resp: 84
